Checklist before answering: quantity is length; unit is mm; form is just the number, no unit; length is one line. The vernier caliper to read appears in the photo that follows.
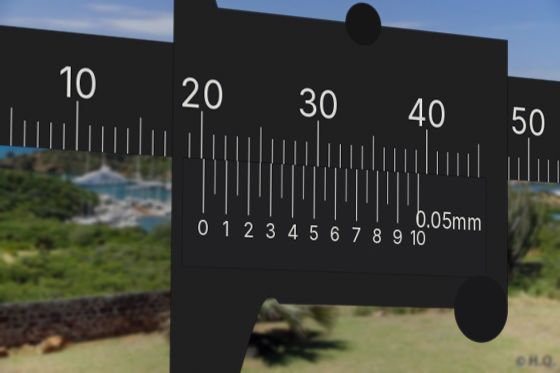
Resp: 20.2
